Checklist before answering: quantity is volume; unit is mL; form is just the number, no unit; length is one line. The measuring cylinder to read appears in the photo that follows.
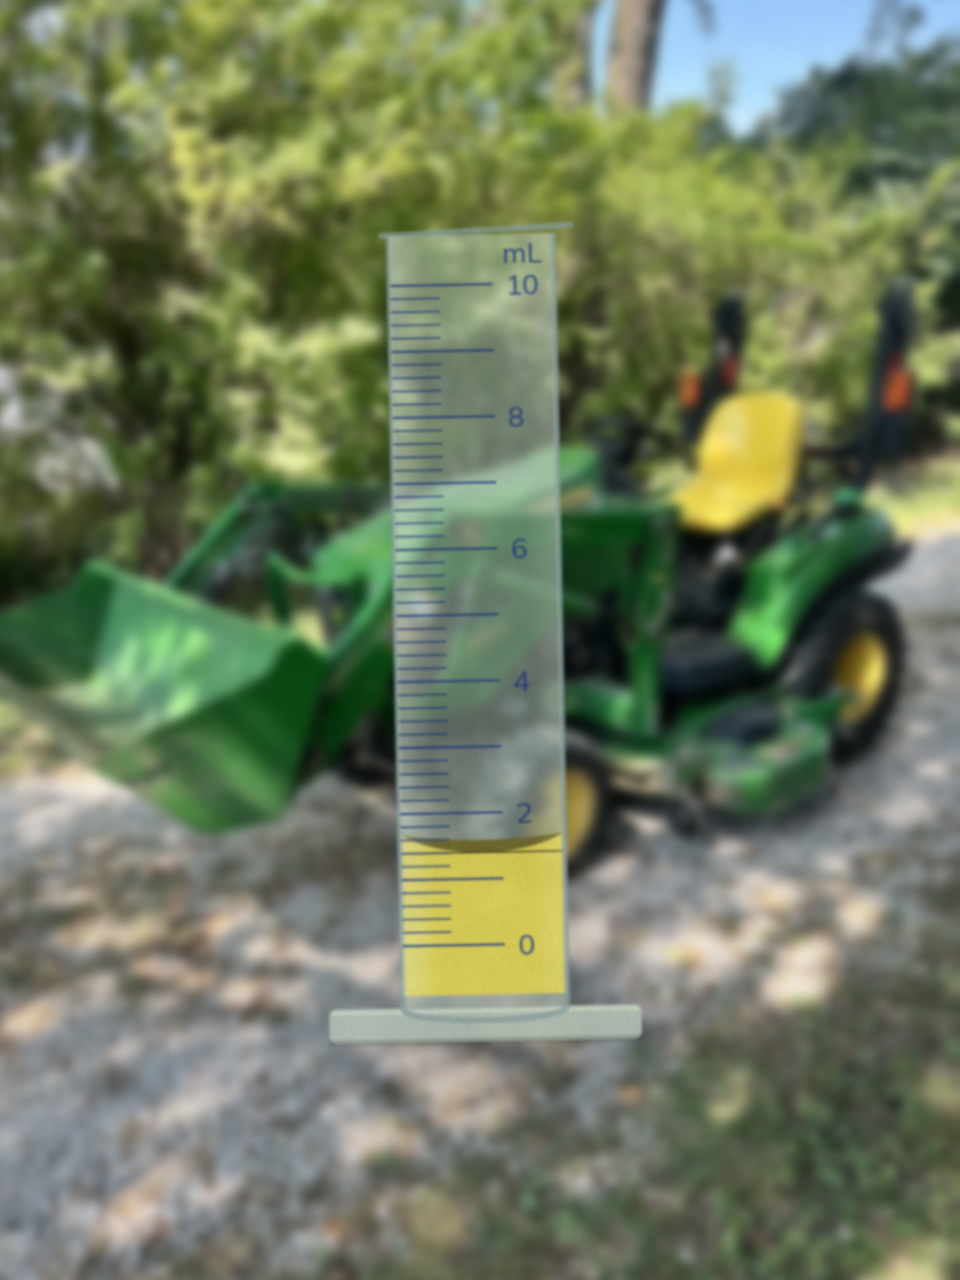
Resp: 1.4
